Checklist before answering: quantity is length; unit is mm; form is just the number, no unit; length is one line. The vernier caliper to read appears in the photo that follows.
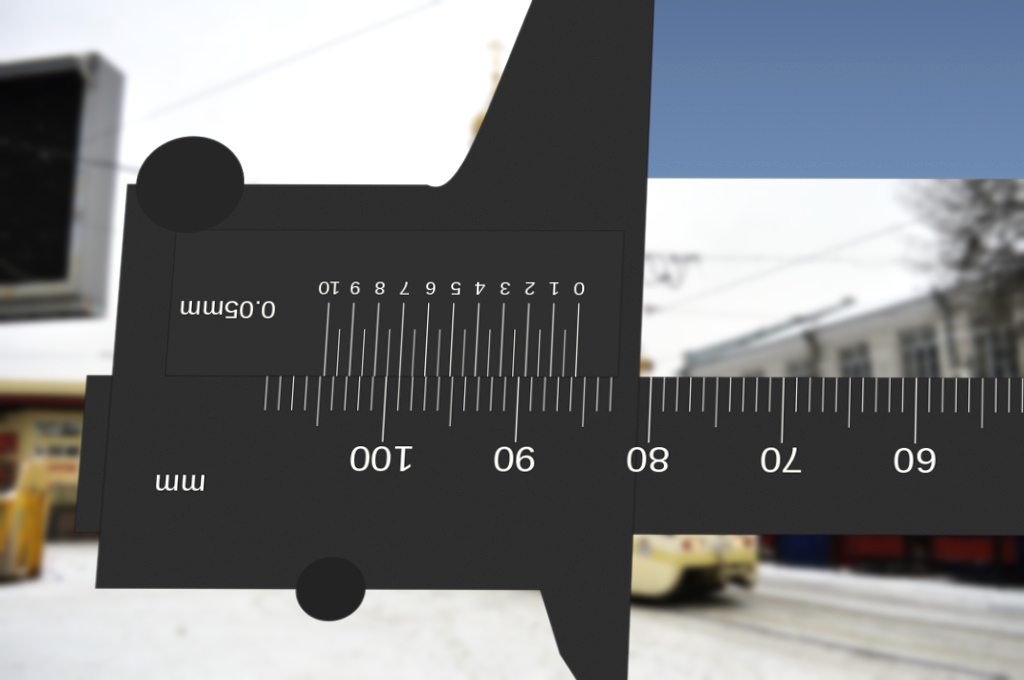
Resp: 85.7
